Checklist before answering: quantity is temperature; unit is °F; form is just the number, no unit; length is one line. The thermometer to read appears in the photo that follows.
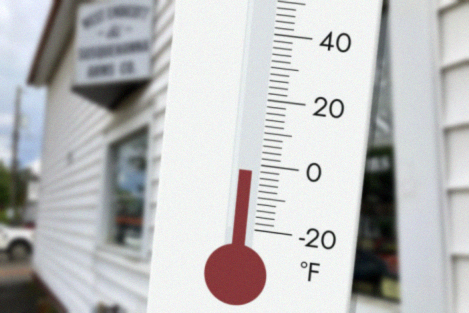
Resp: -2
